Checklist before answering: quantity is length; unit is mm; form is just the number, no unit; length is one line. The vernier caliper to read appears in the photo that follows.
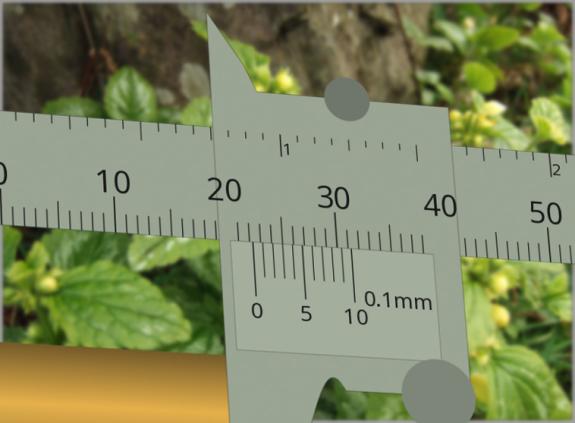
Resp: 22.3
